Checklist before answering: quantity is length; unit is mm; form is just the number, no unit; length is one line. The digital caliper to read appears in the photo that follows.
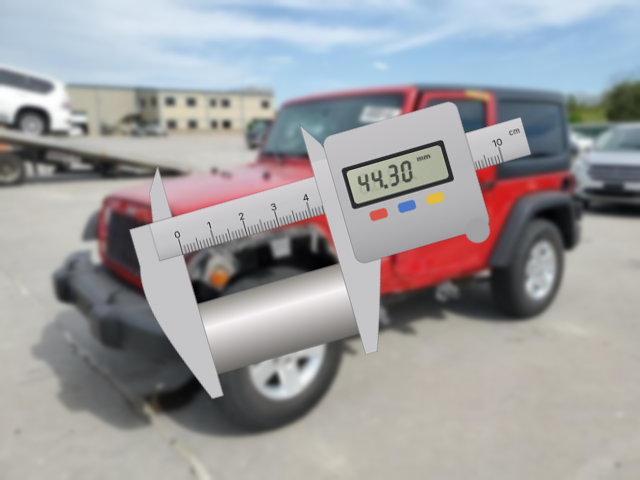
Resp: 44.30
